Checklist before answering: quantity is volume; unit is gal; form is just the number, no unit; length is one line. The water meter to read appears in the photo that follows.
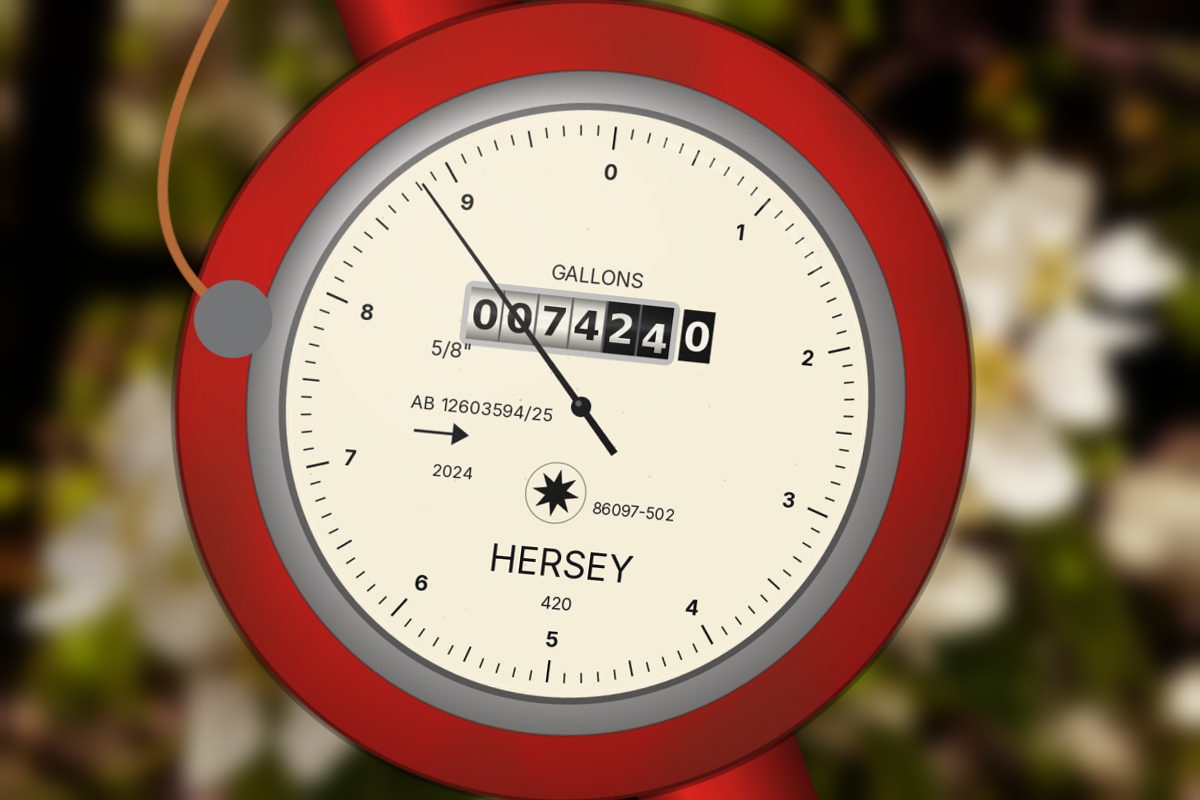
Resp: 74238.8
